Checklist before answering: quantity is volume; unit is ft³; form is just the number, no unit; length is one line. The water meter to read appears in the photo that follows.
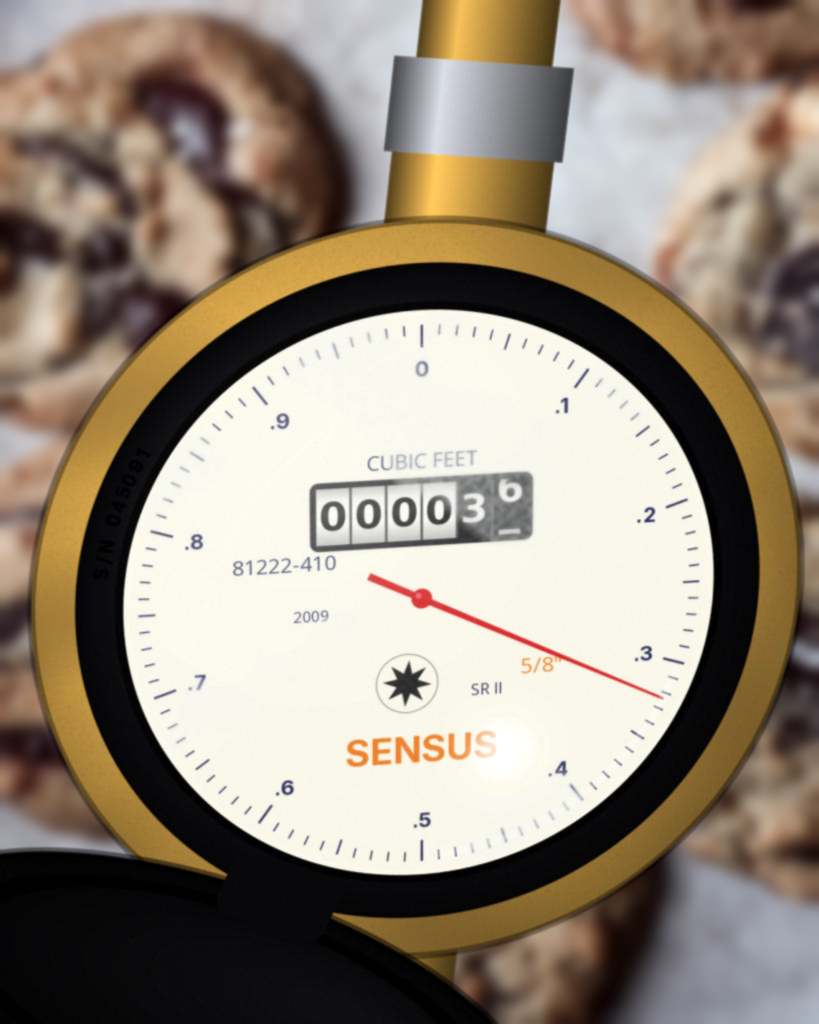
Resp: 36.32
